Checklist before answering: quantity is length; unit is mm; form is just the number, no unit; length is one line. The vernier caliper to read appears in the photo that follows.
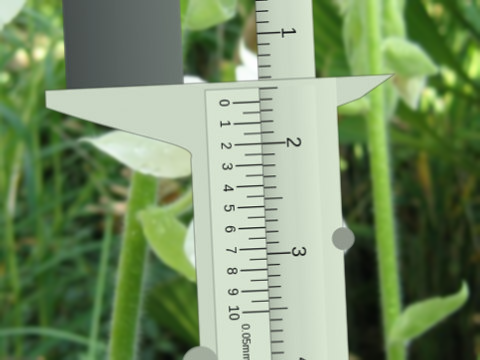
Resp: 16.2
